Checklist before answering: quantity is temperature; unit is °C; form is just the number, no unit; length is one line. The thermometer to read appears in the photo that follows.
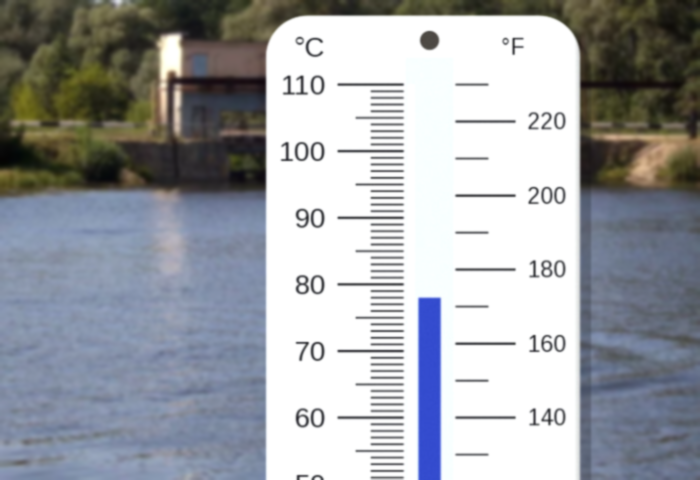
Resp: 78
